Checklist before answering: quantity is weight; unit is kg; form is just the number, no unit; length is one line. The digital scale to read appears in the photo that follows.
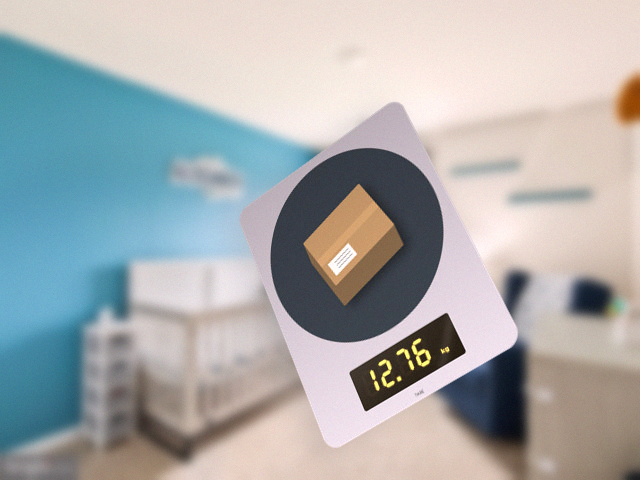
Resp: 12.76
